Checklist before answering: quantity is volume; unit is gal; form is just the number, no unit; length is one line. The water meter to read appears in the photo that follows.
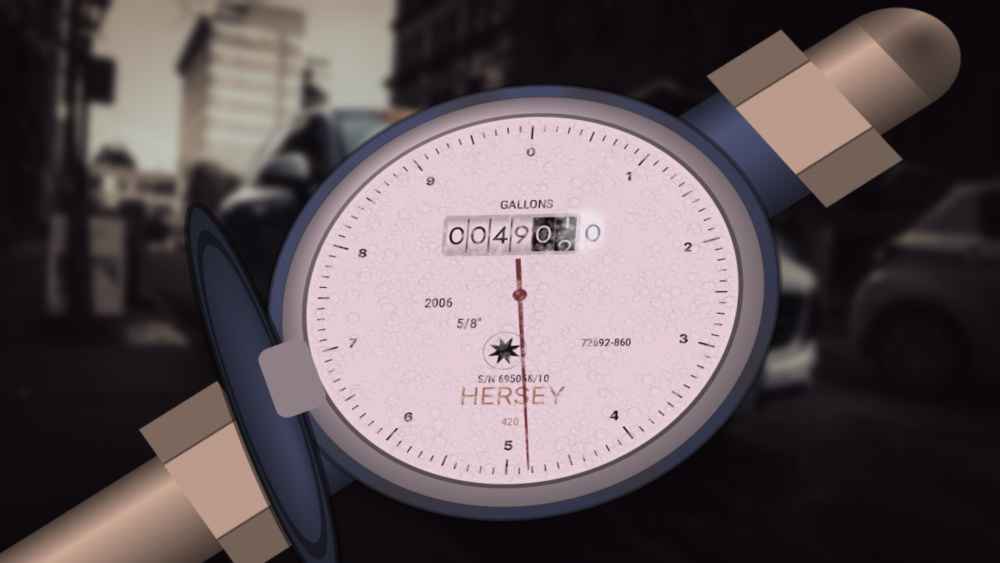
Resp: 49014.8
